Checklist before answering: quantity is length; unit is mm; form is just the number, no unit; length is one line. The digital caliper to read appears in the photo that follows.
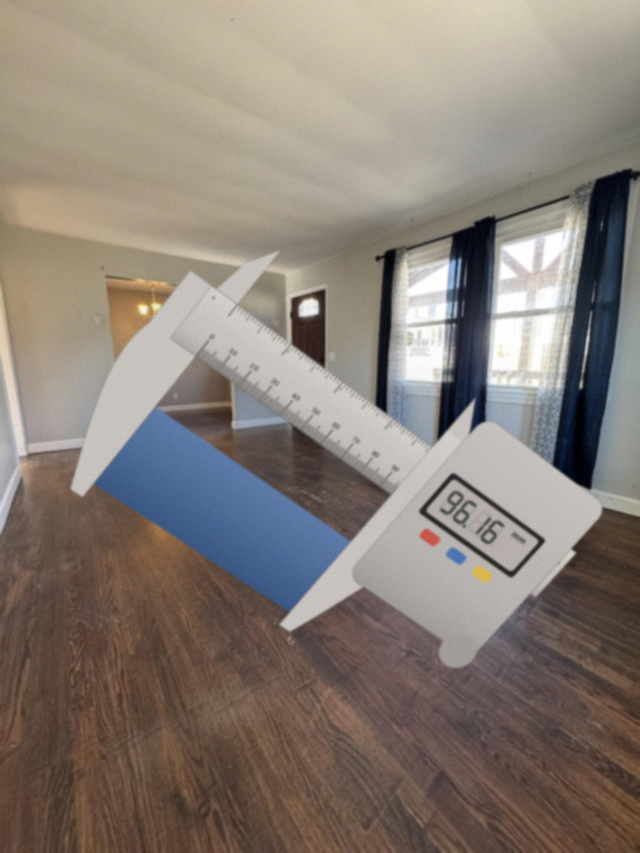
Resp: 96.16
